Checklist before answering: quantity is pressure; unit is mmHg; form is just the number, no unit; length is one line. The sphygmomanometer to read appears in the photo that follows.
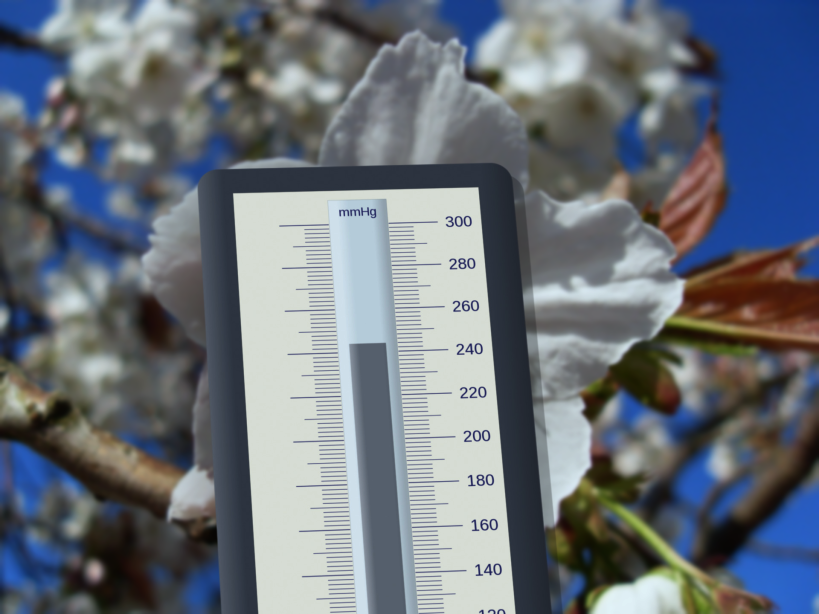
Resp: 244
